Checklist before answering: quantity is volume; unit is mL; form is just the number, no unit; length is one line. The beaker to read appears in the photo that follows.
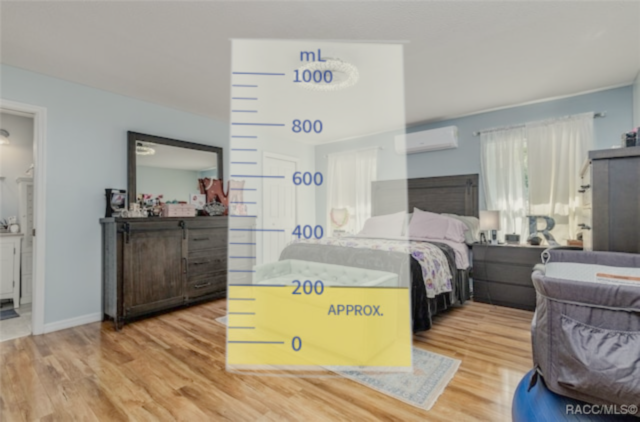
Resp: 200
